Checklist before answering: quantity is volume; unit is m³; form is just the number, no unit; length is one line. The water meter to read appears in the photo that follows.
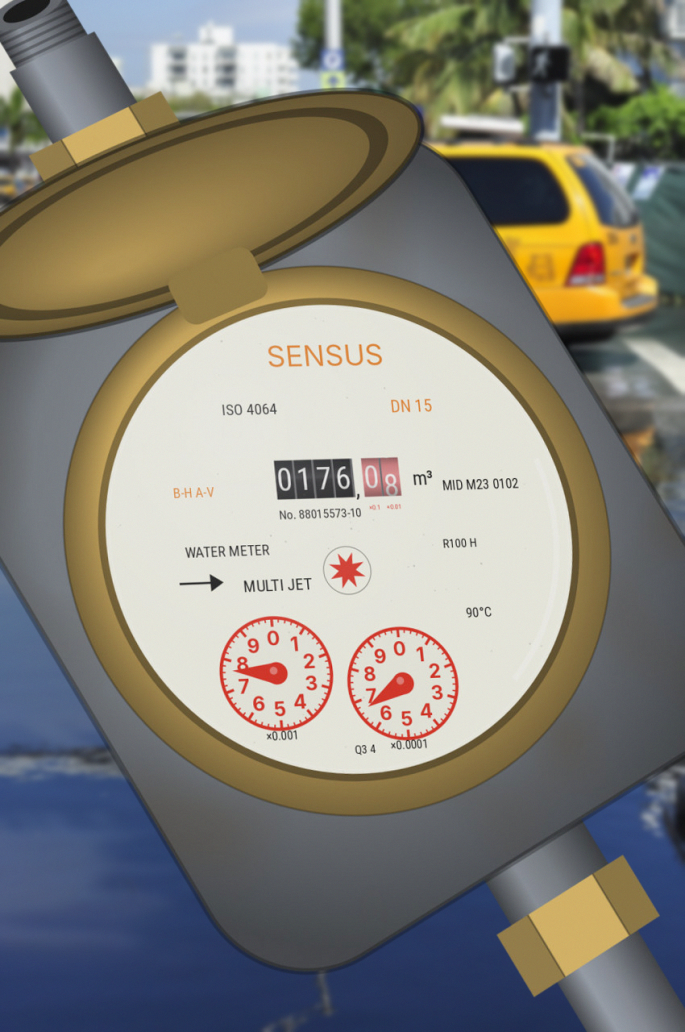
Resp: 176.0776
